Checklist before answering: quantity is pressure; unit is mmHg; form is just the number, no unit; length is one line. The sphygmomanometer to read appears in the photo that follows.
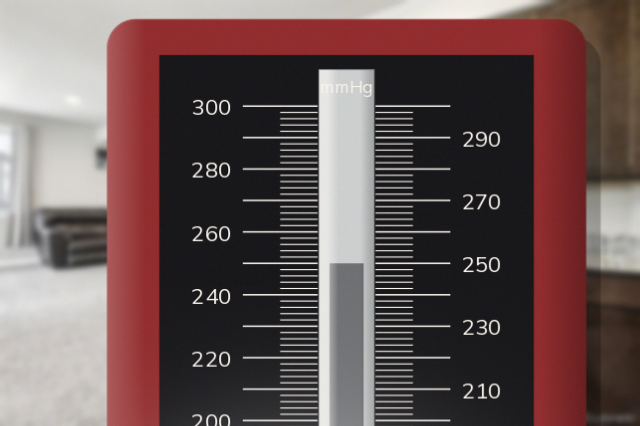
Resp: 250
